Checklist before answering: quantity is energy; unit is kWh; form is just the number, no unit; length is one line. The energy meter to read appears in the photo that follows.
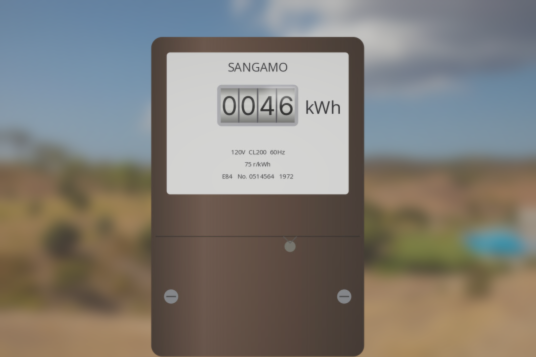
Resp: 46
